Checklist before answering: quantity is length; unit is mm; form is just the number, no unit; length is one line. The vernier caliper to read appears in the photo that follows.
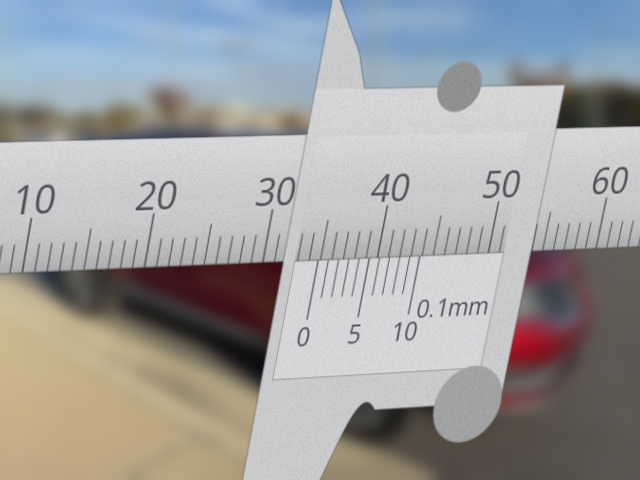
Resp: 34.8
